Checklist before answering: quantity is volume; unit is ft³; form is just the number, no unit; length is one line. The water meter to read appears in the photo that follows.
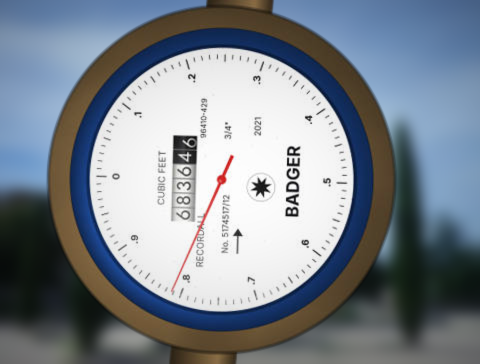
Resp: 683645.81
